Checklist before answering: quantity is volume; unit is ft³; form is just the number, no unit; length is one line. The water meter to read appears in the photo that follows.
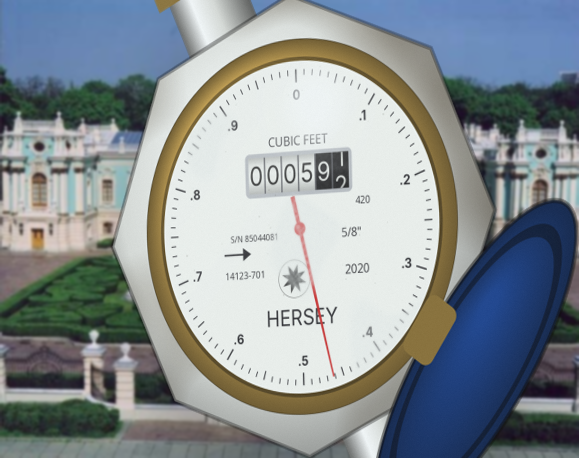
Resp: 591.46
